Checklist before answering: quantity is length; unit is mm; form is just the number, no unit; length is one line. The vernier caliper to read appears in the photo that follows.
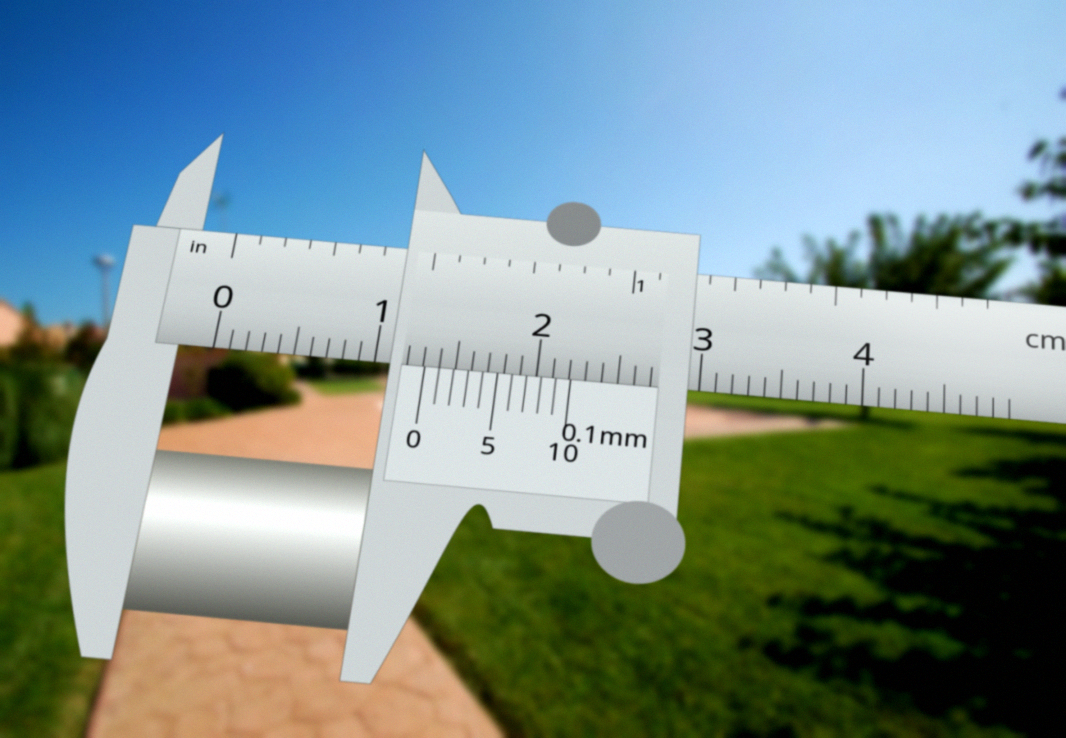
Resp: 13.1
